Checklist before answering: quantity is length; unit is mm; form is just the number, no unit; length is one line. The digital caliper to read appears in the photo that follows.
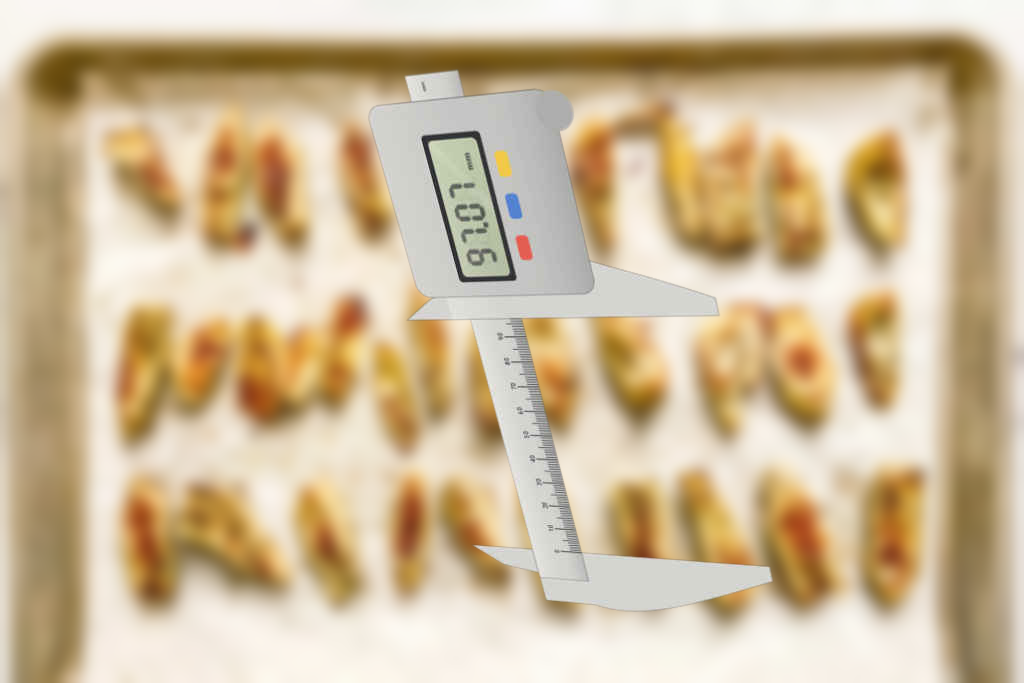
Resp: 97.07
